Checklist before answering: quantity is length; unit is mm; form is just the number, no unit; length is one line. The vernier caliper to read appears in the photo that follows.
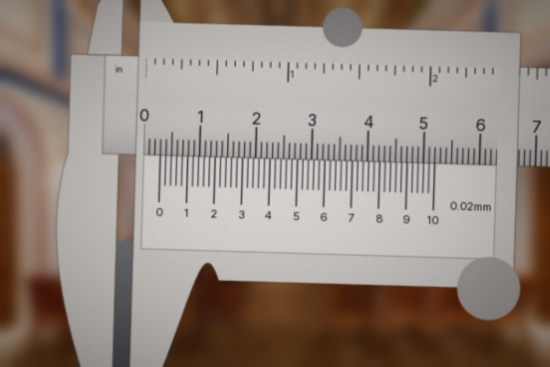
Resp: 3.0
